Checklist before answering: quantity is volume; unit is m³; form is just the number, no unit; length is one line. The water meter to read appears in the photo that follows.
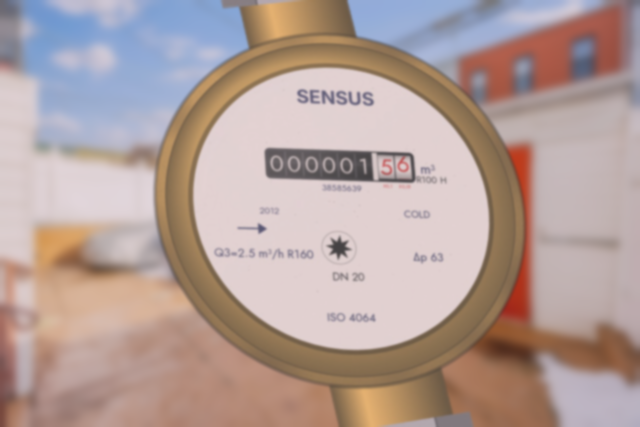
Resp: 1.56
